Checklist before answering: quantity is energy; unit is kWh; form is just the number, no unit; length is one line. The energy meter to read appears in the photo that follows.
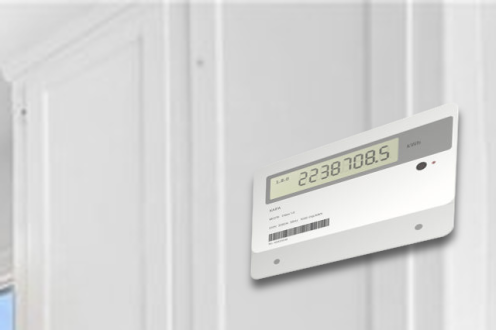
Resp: 2238708.5
